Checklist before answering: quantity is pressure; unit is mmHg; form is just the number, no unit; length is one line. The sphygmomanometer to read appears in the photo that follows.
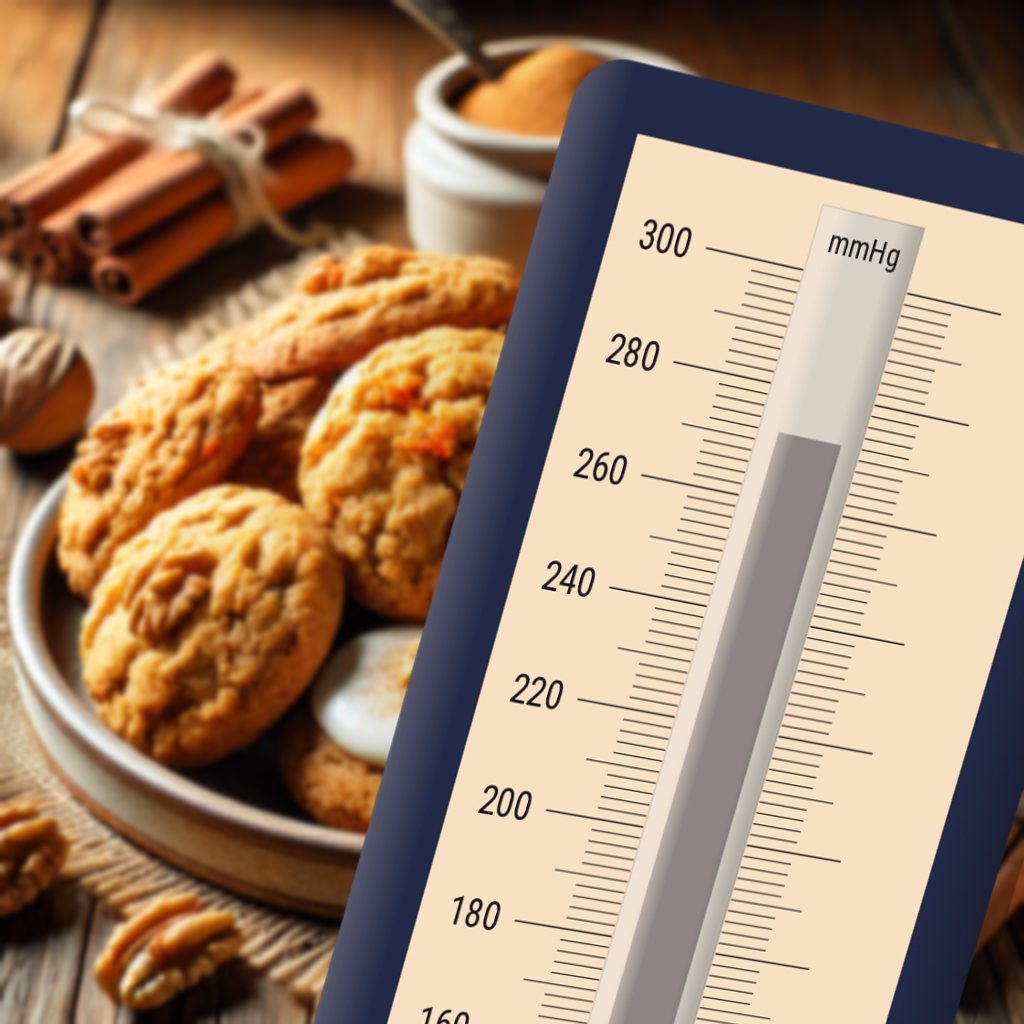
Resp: 272
